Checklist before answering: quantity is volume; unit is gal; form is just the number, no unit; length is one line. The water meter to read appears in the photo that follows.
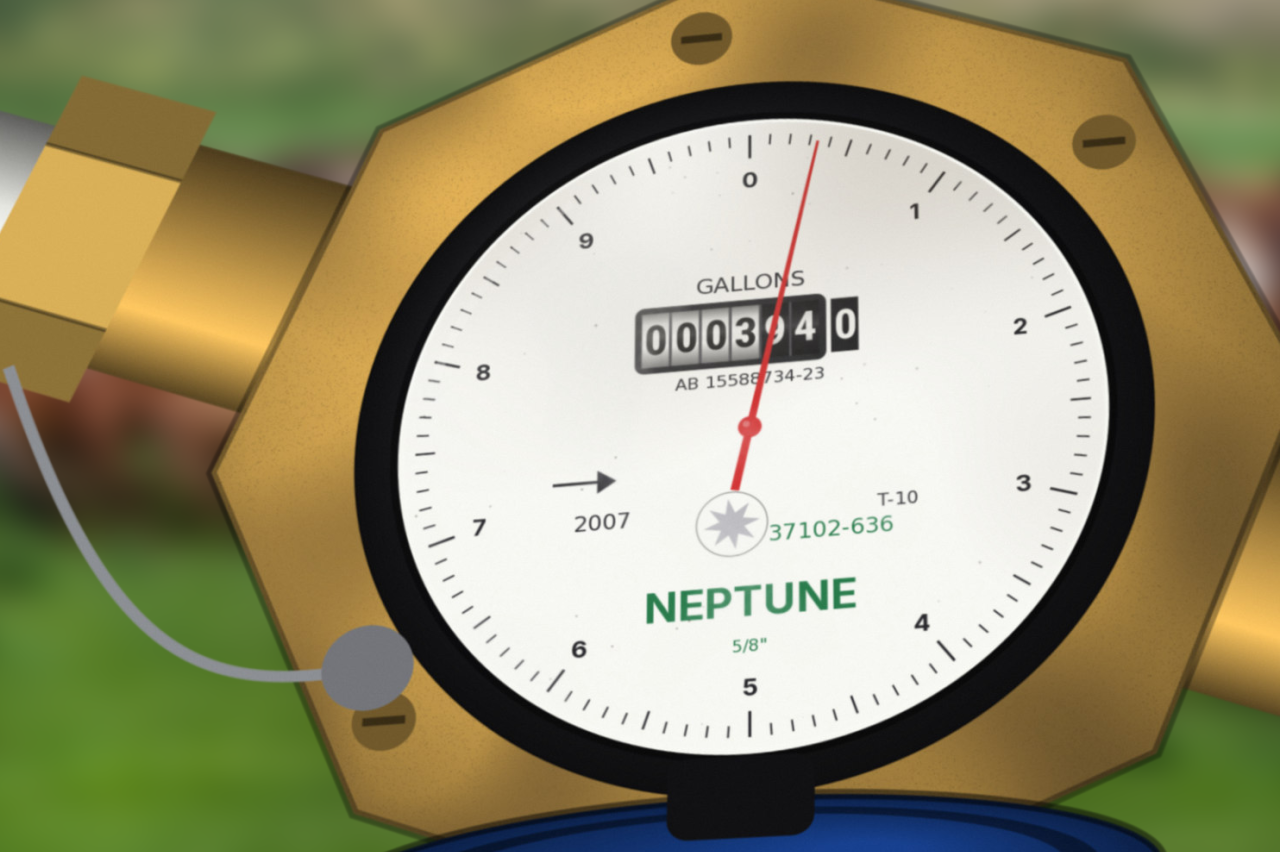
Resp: 3940.3
